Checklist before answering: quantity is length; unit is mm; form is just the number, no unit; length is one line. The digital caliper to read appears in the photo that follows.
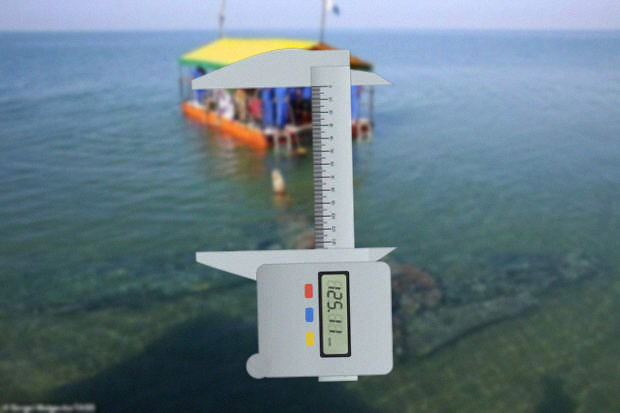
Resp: 125.11
